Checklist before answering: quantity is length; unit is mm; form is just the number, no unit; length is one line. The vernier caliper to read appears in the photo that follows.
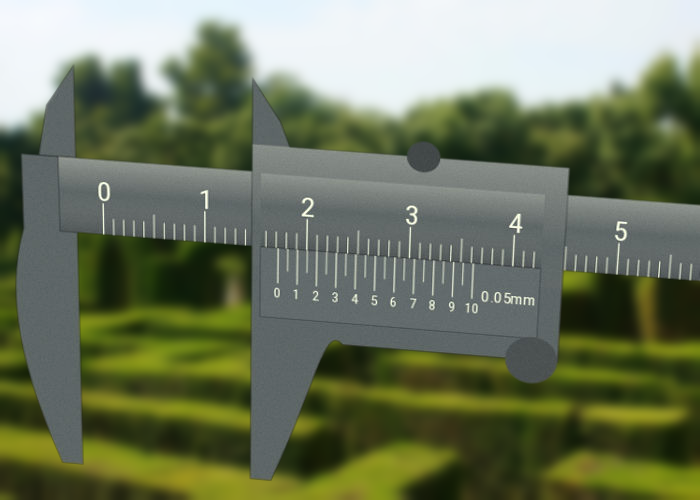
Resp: 17.2
